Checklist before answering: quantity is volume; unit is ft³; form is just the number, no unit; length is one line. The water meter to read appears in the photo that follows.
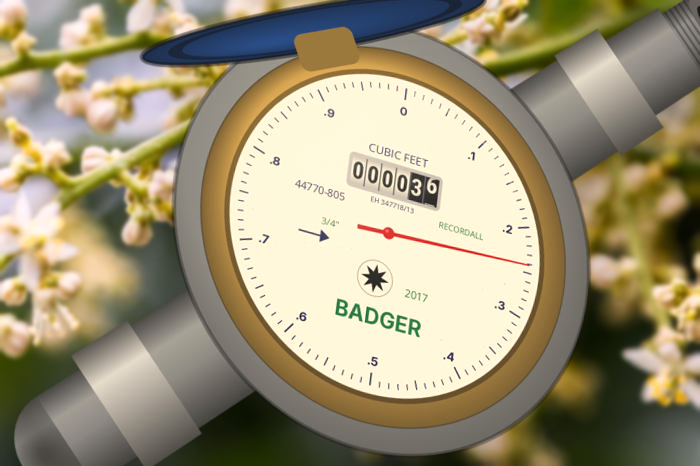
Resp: 36.24
